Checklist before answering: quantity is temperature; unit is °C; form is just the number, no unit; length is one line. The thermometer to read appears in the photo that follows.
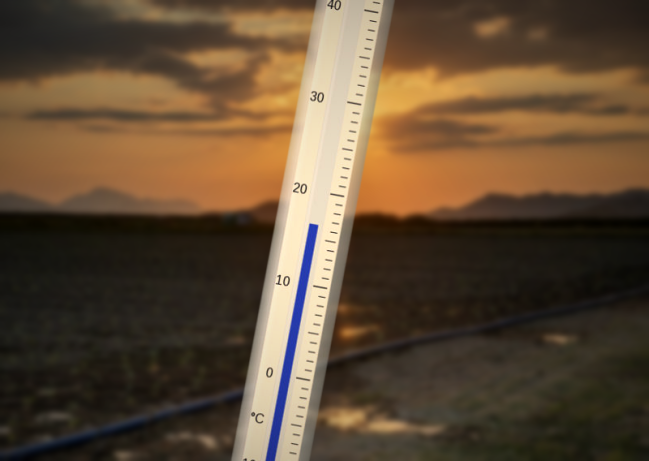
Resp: 16.5
